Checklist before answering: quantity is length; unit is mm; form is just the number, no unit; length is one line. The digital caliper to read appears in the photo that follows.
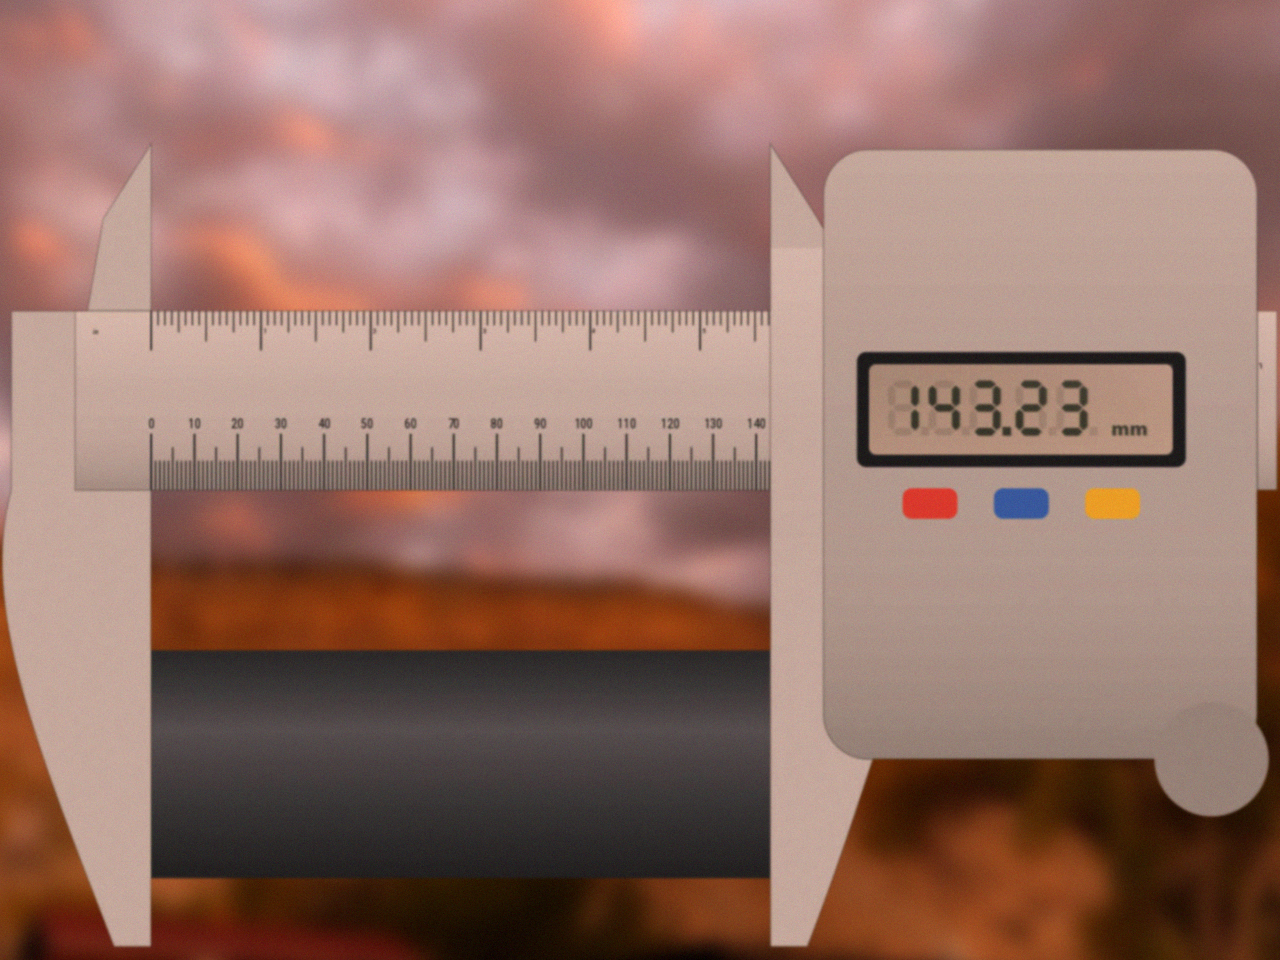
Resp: 143.23
